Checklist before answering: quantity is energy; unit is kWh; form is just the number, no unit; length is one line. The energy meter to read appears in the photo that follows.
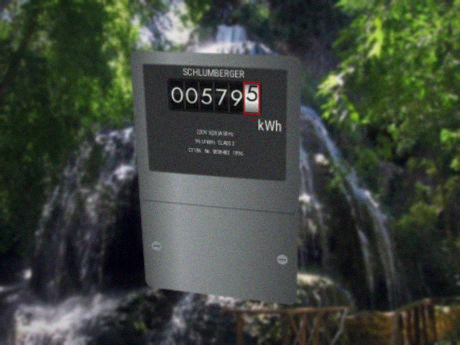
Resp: 579.5
